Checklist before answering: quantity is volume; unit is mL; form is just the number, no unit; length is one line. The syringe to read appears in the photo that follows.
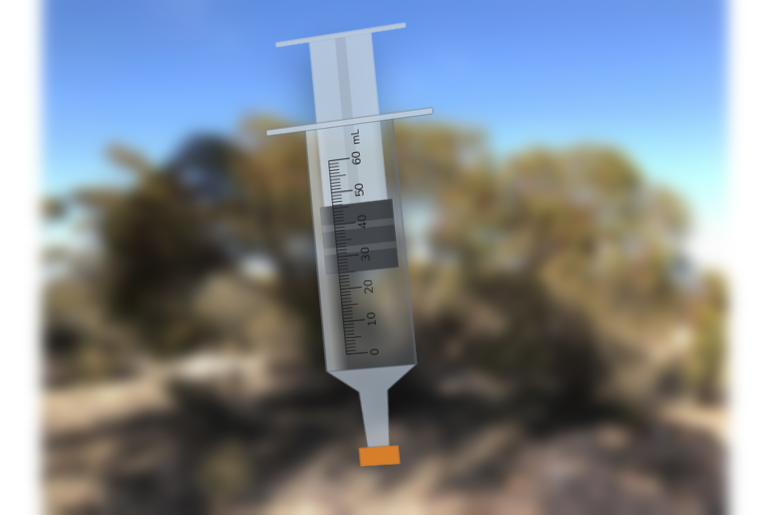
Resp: 25
